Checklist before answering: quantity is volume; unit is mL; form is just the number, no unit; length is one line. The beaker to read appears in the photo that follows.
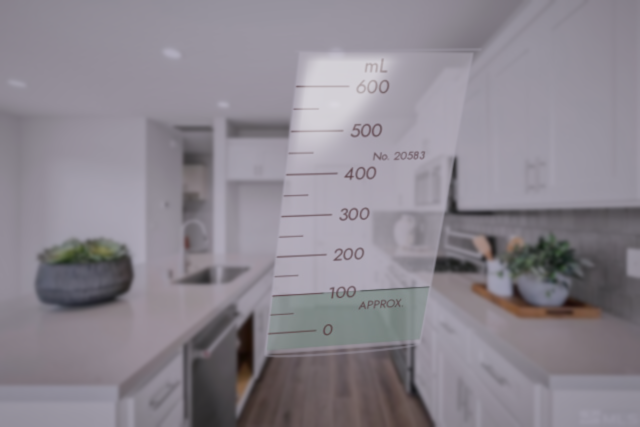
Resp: 100
